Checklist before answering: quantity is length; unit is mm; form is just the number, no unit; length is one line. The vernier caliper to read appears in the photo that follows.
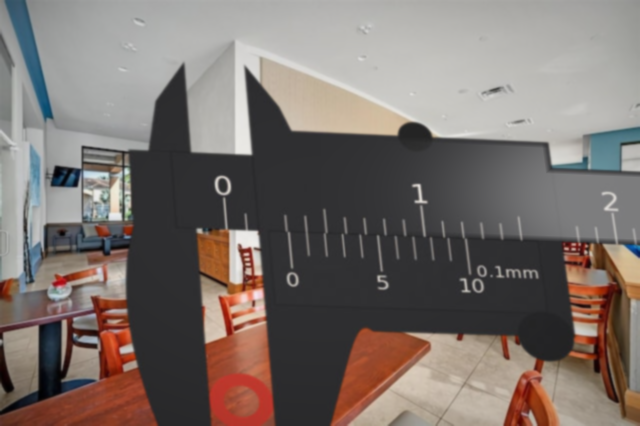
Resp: 3.1
